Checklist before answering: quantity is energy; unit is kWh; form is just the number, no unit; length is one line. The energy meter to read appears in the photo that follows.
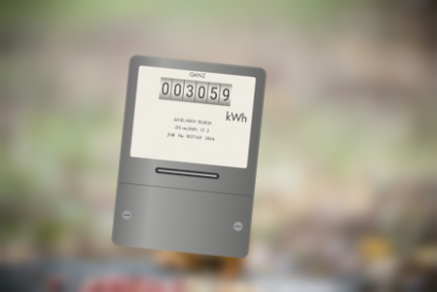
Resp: 3059
